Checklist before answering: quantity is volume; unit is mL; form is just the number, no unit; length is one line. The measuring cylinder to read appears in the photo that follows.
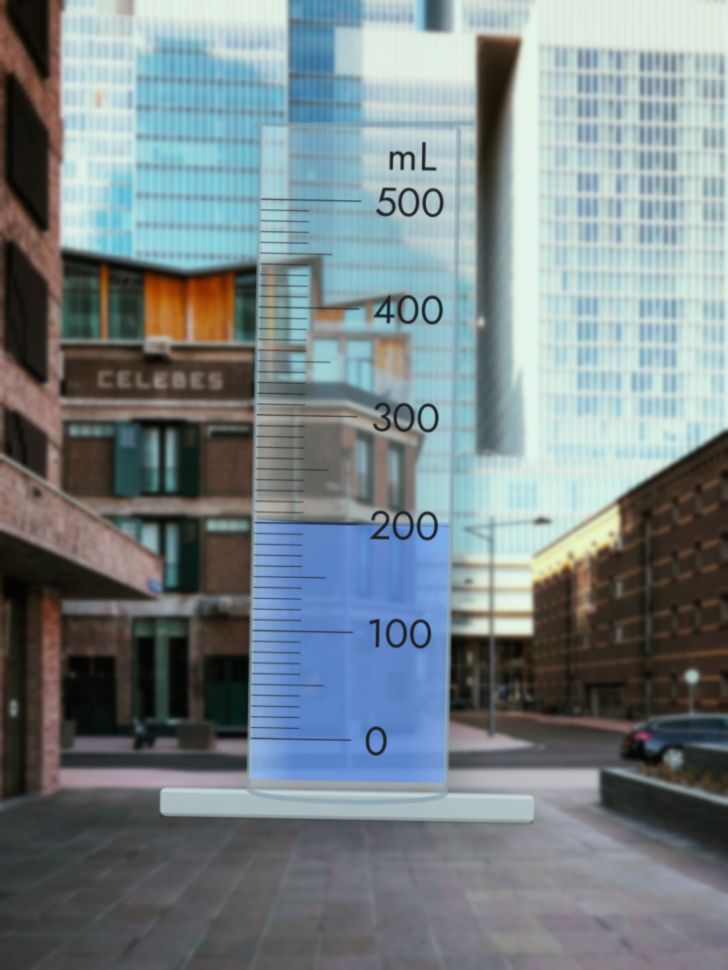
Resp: 200
